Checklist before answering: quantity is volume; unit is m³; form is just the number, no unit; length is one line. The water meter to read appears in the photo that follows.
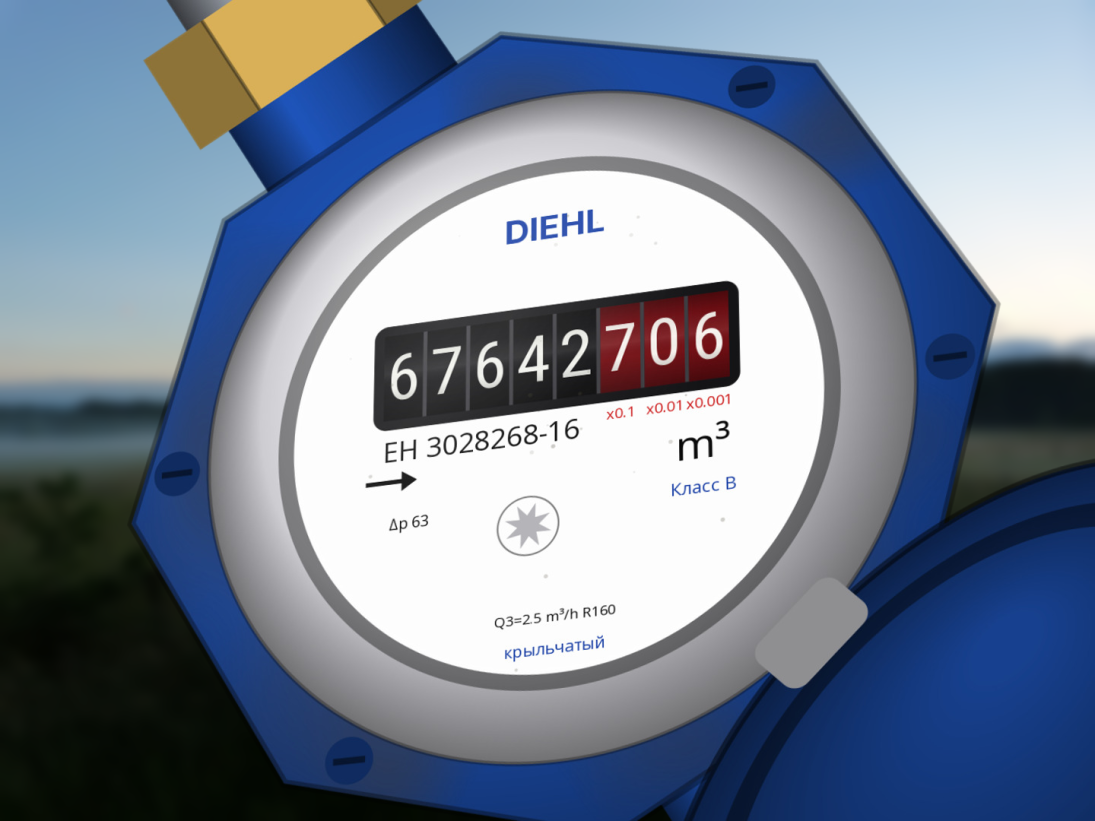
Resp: 67642.706
